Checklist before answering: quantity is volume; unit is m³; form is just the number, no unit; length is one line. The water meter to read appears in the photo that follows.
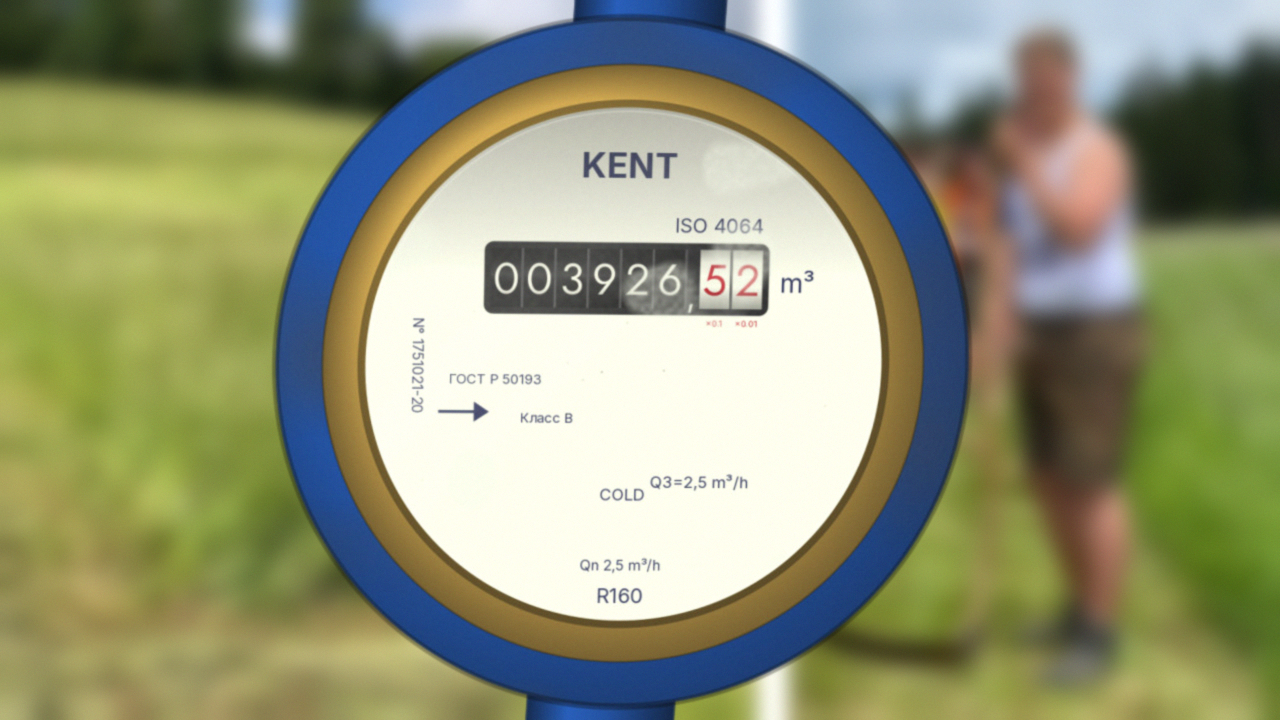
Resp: 3926.52
